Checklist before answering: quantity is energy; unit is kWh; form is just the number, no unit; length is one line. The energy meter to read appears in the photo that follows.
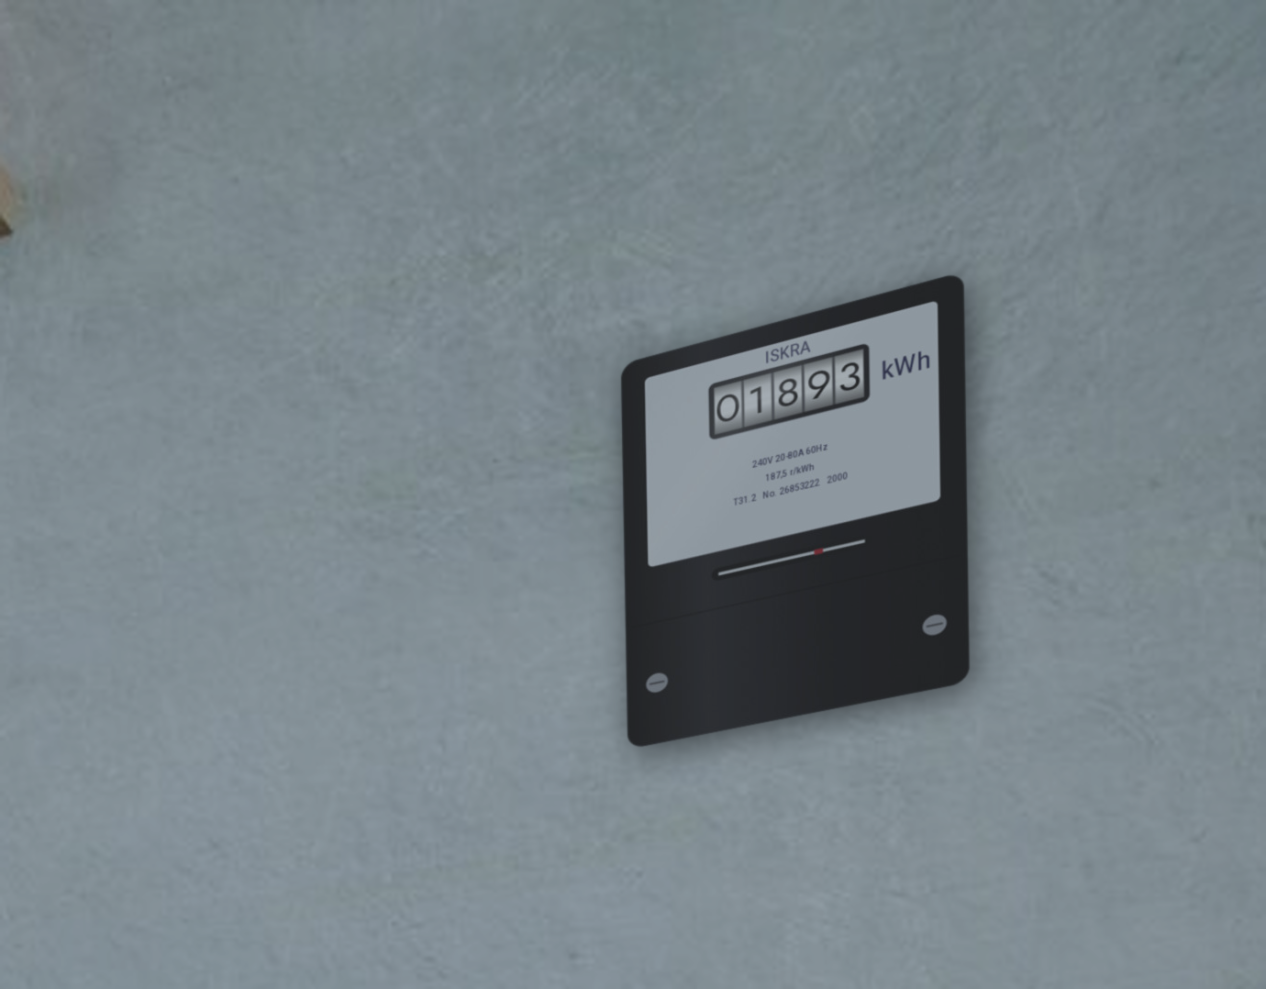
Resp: 1893
